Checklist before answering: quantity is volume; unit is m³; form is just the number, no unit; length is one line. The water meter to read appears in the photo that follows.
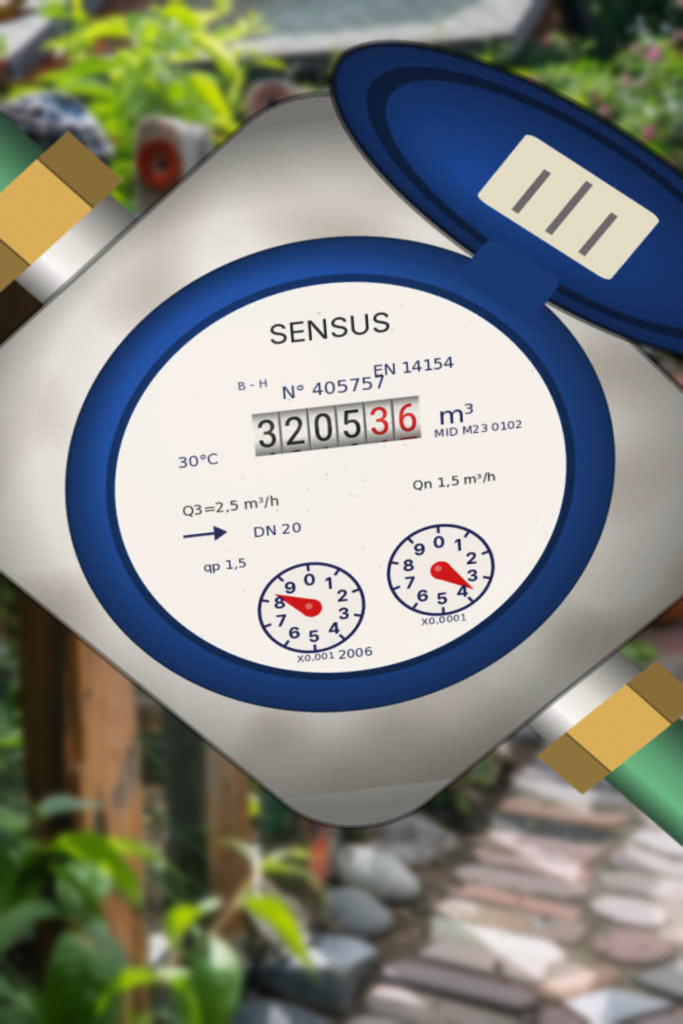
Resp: 3205.3683
